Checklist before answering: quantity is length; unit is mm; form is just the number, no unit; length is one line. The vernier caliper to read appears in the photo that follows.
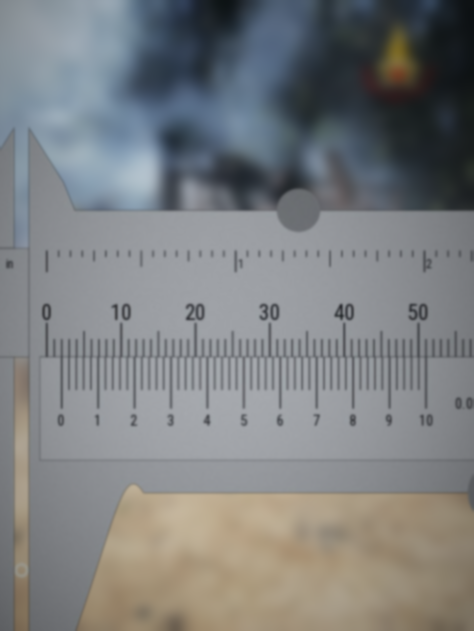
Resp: 2.0
